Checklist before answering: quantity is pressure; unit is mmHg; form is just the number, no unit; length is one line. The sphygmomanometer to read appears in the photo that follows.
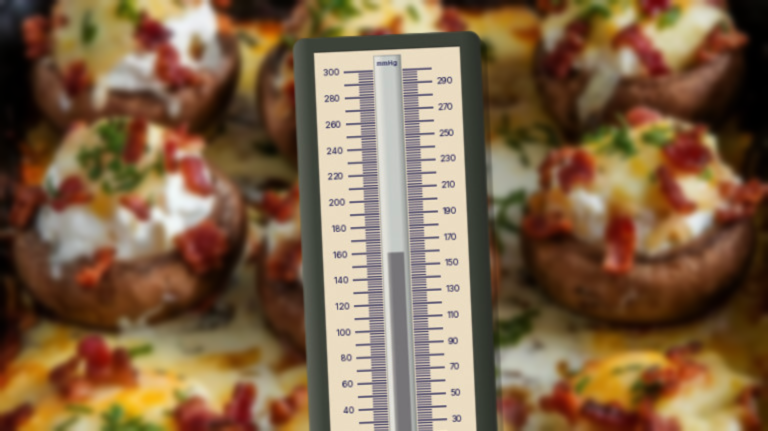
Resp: 160
